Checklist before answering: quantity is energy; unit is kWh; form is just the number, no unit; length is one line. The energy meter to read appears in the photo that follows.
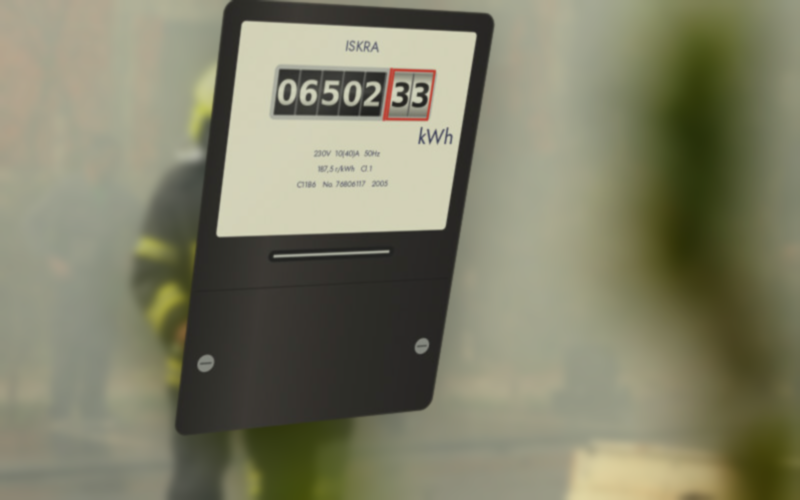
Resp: 6502.33
